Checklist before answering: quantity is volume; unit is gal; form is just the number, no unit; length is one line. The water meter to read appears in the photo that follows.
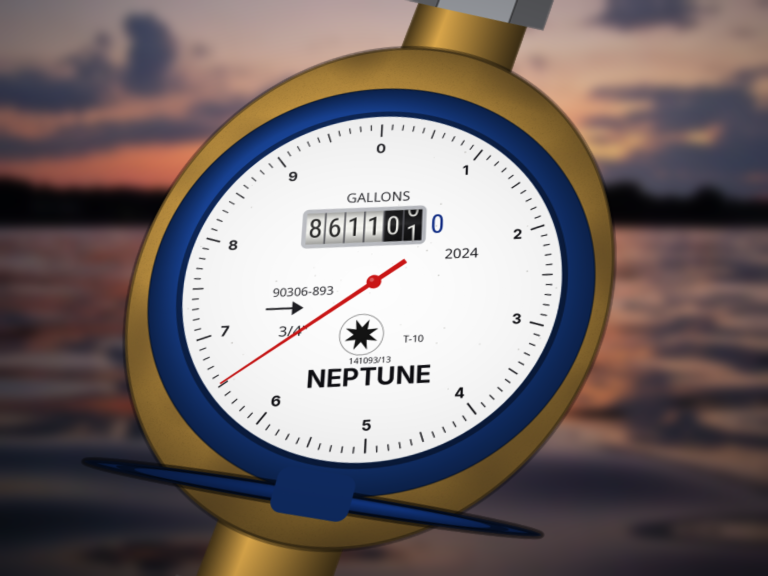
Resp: 8611006.5
